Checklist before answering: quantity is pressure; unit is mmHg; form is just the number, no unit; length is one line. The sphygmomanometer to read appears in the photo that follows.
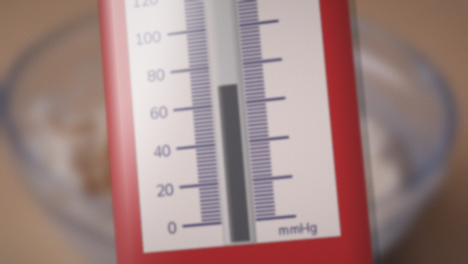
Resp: 70
